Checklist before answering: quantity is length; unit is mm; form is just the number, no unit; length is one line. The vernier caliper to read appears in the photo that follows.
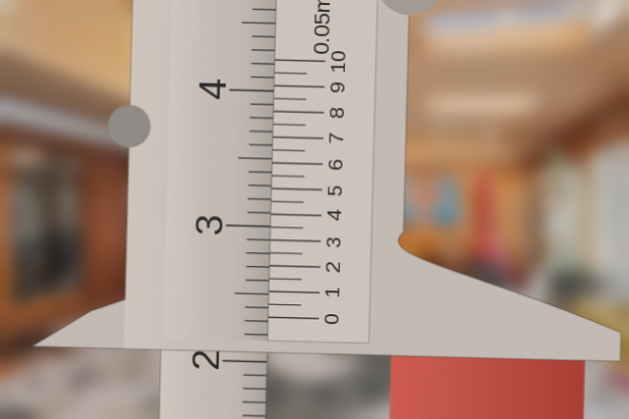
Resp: 23.3
